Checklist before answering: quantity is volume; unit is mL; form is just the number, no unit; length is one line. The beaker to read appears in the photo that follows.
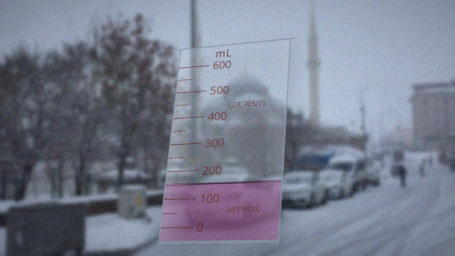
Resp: 150
